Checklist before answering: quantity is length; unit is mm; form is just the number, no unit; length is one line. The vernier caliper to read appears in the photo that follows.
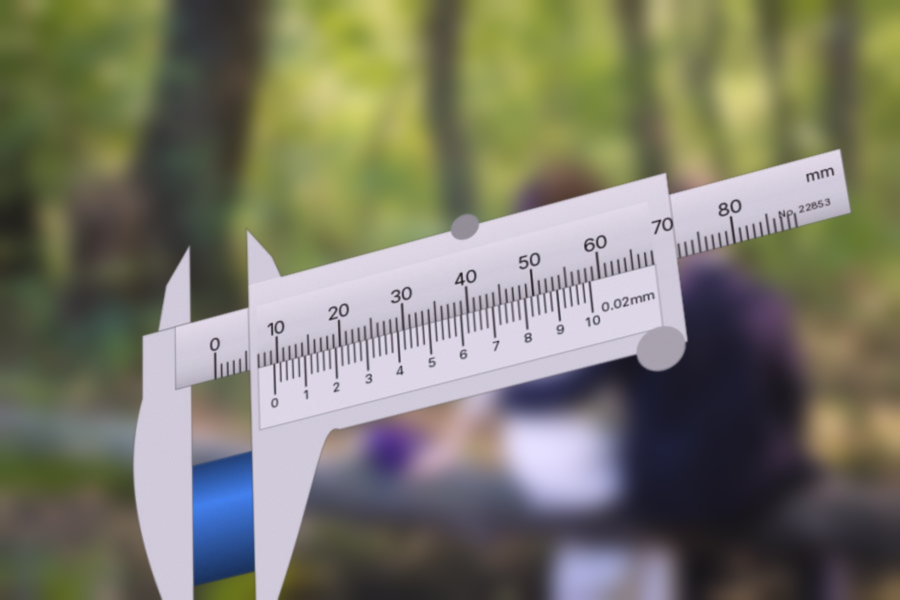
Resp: 9.5
